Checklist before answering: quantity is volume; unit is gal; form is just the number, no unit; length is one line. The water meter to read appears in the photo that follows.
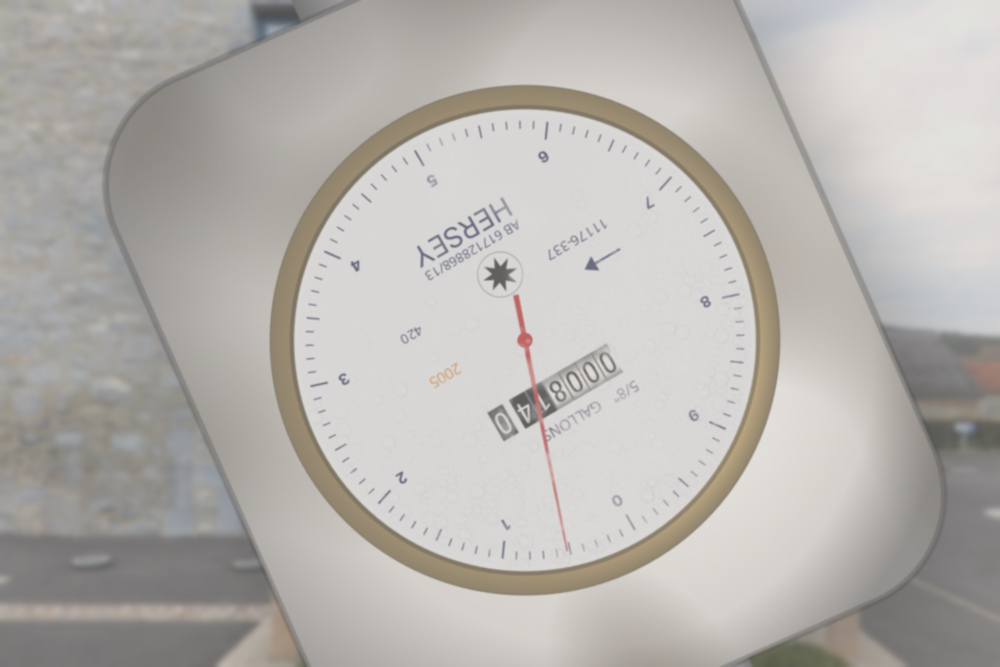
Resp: 8140.5
